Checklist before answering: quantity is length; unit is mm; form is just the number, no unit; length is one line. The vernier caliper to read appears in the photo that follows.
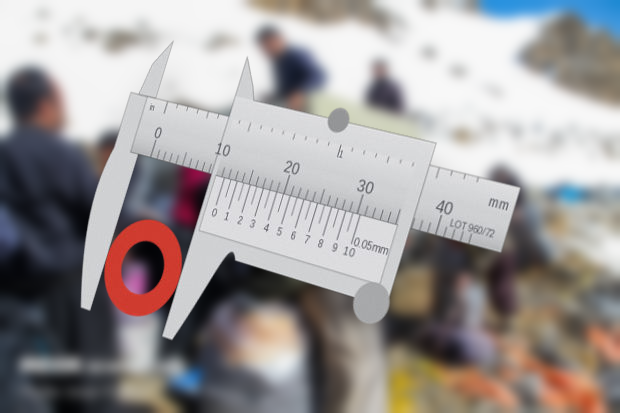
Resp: 11.4
